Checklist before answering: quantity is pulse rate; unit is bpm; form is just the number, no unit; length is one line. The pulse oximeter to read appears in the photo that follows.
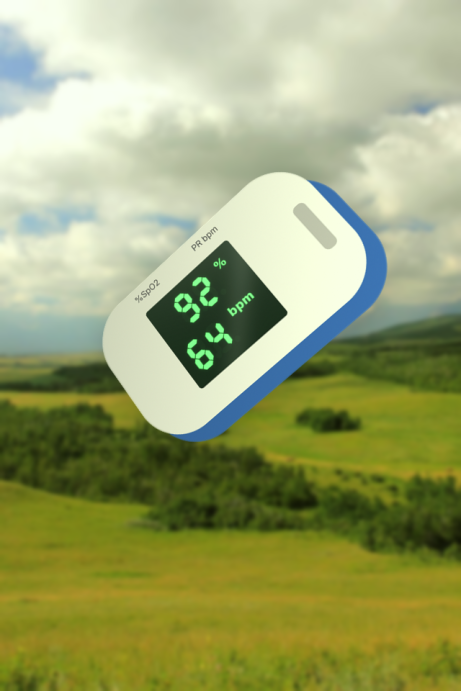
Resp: 64
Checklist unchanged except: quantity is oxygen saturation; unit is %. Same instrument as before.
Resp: 92
